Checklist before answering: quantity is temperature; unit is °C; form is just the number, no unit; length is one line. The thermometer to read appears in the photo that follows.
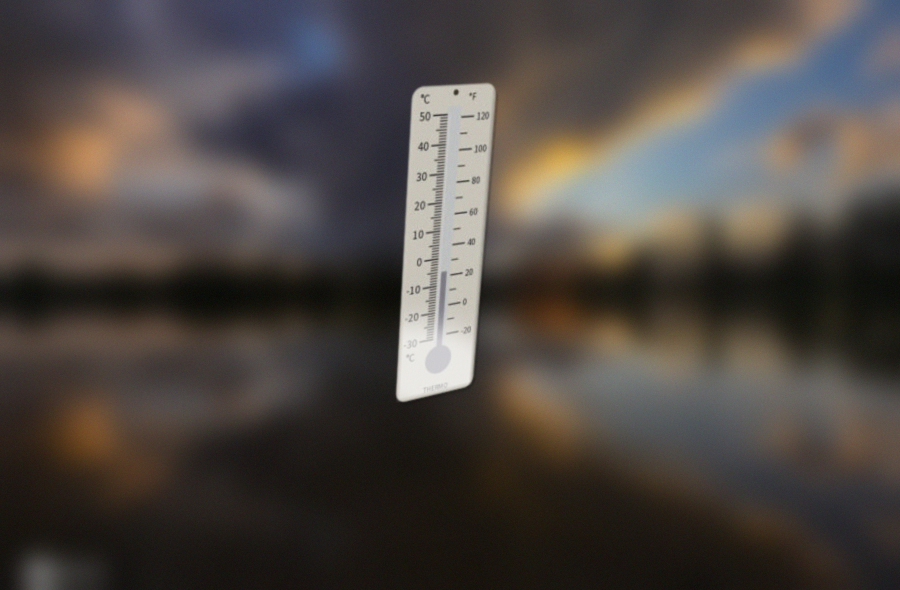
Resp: -5
